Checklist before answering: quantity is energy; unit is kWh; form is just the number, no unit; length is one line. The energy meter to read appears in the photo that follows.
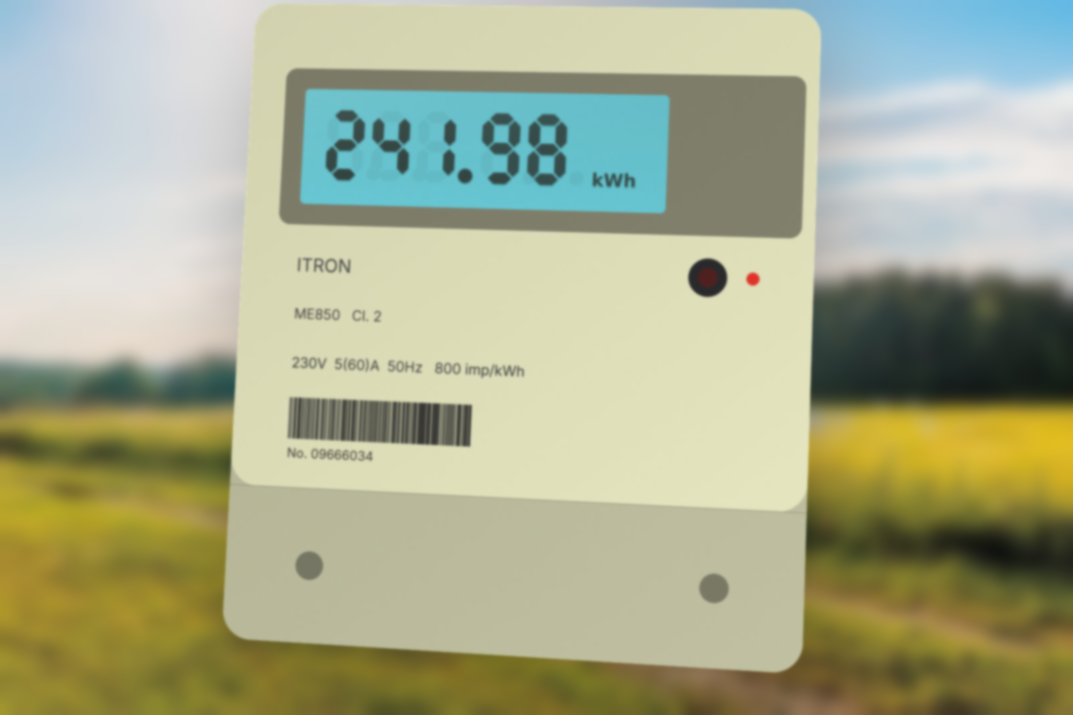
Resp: 241.98
